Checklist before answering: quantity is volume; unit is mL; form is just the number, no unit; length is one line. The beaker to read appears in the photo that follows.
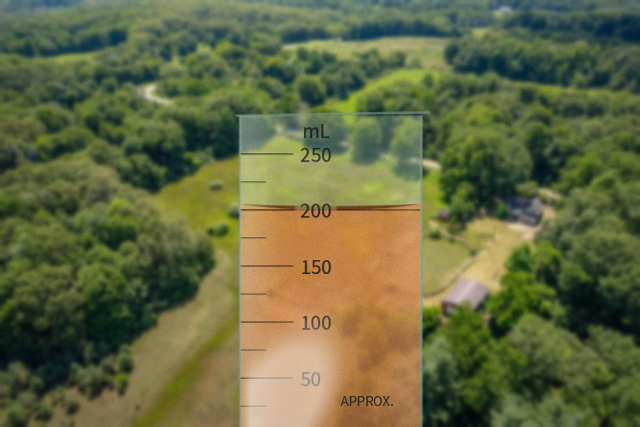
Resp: 200
